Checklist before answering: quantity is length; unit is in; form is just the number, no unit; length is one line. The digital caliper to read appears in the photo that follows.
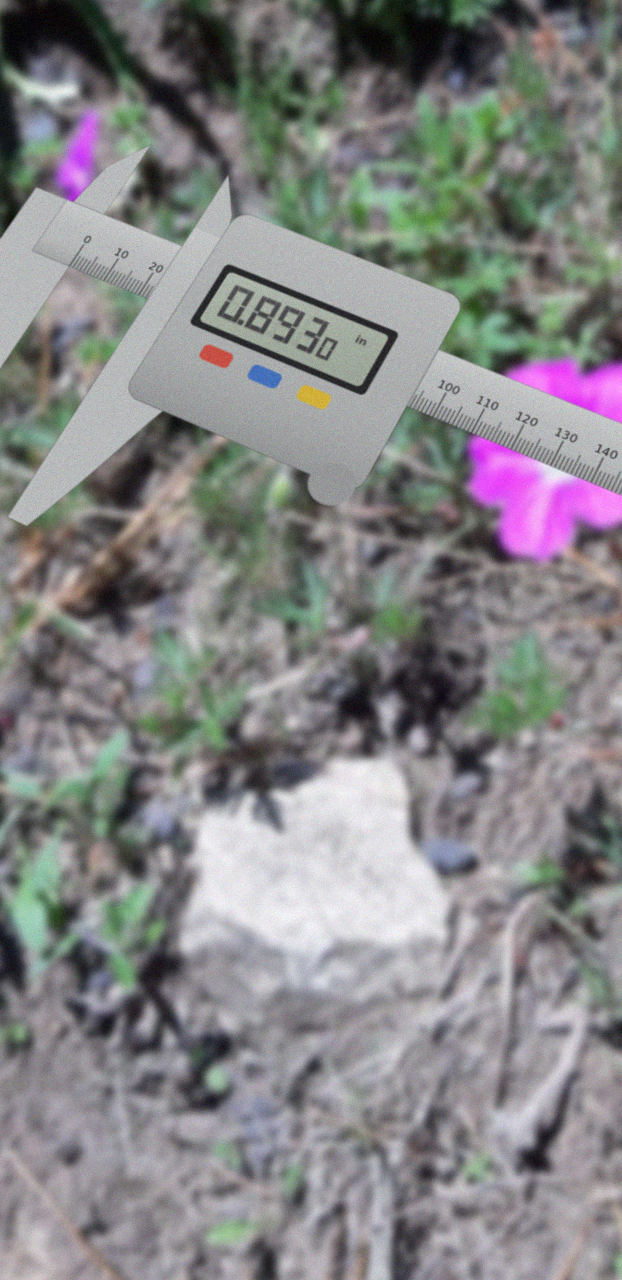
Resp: 0.8930
